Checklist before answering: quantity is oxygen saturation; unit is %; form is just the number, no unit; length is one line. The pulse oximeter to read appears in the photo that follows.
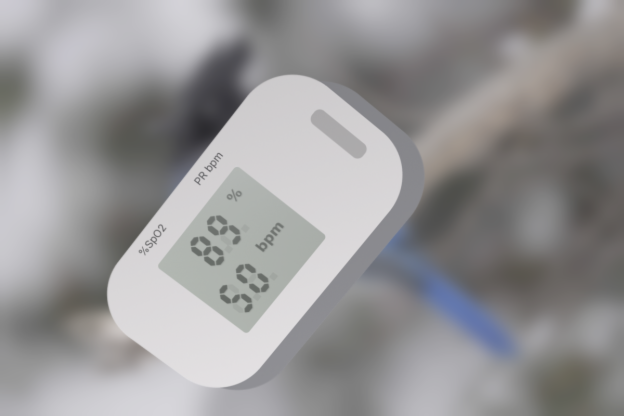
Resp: 89
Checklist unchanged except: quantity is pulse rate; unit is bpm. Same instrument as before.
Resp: 50
